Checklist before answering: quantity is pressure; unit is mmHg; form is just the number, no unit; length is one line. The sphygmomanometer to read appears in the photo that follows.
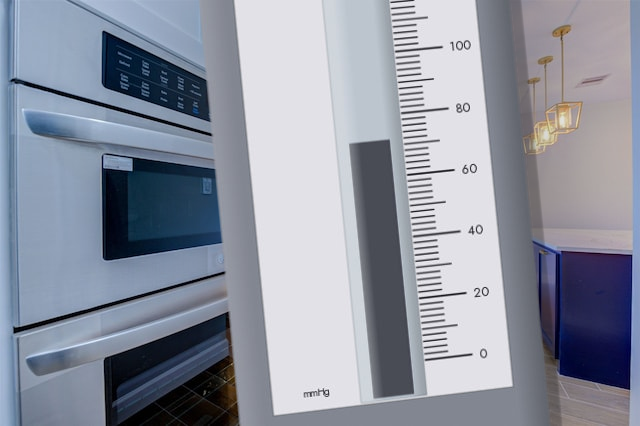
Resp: 72
